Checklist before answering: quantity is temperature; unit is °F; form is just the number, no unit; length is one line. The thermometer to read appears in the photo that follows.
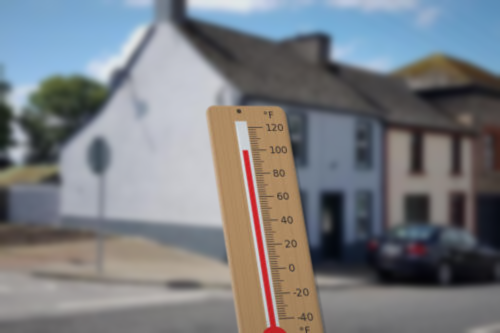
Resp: 100
